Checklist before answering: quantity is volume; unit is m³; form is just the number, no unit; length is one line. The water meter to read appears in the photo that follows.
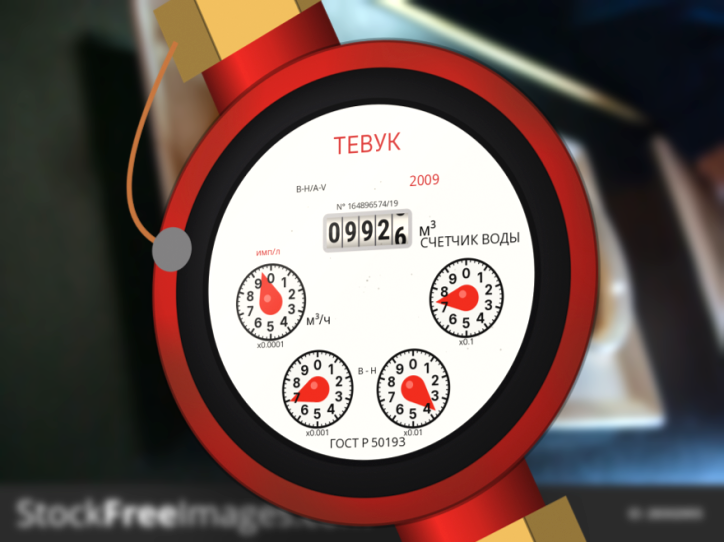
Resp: 9925.7369
